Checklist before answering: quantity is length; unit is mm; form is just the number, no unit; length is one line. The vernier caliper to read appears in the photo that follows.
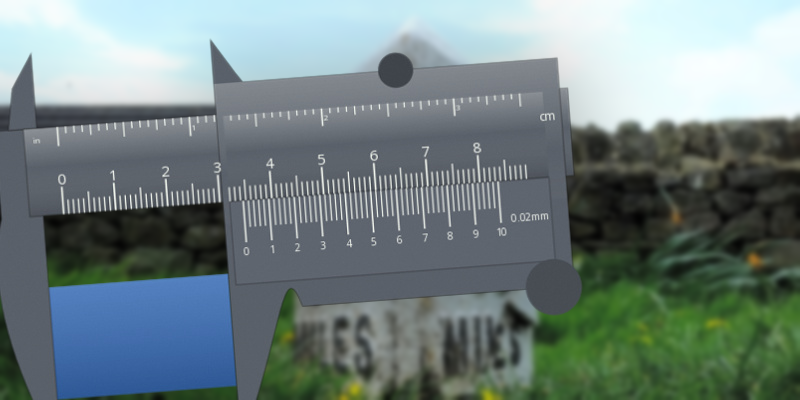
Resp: 34.5
